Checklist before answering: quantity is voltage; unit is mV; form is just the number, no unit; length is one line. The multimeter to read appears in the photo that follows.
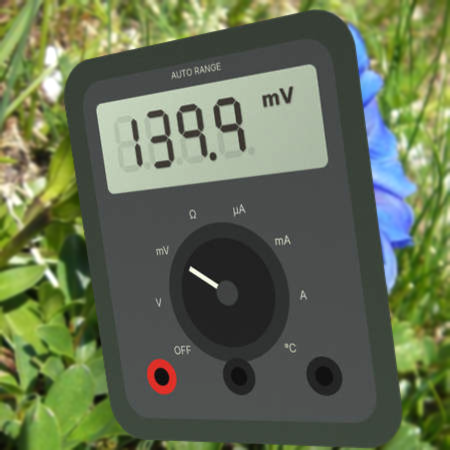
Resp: 139.9
